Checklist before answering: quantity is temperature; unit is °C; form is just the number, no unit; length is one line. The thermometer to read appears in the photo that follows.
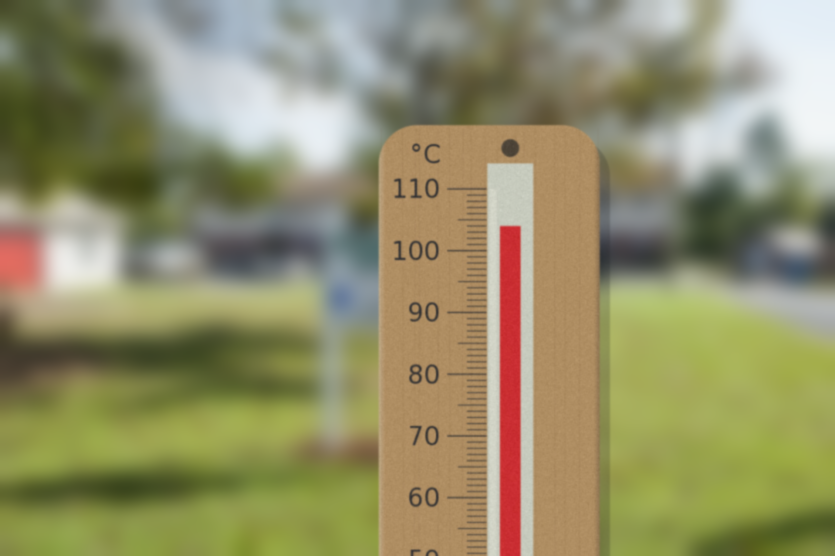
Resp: 104
